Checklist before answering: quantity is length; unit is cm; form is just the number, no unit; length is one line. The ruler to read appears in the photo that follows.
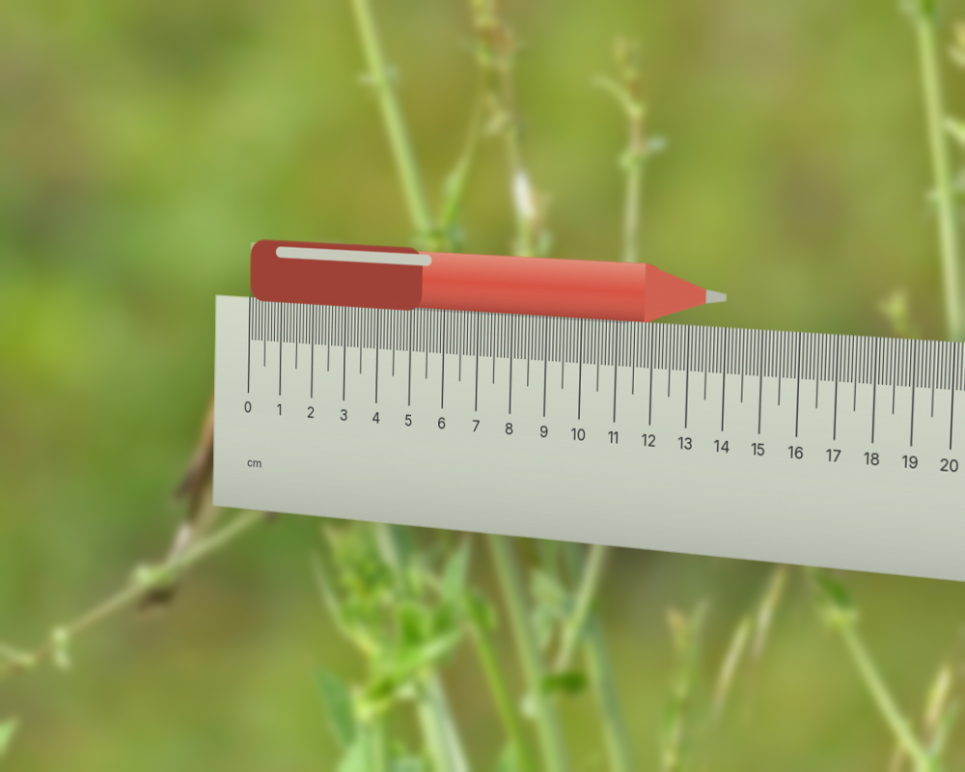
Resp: 14
